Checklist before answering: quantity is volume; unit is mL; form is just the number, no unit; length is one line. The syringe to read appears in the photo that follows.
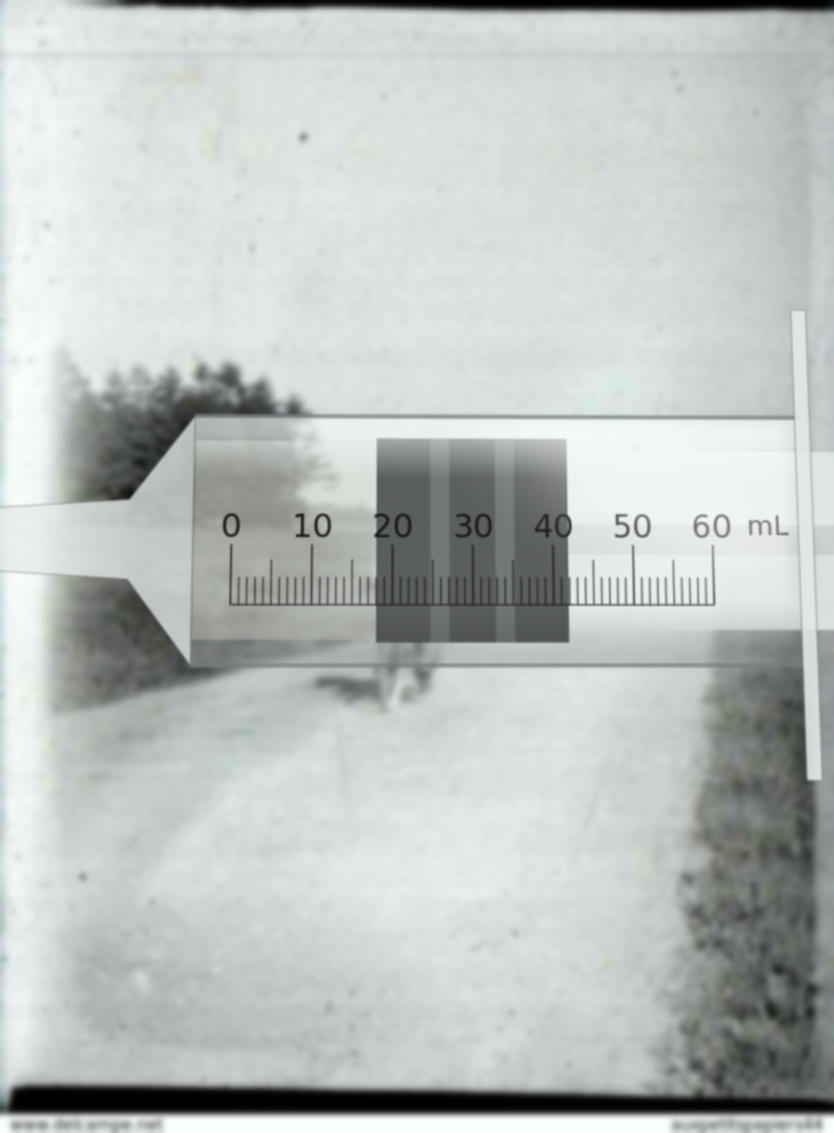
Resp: 18
